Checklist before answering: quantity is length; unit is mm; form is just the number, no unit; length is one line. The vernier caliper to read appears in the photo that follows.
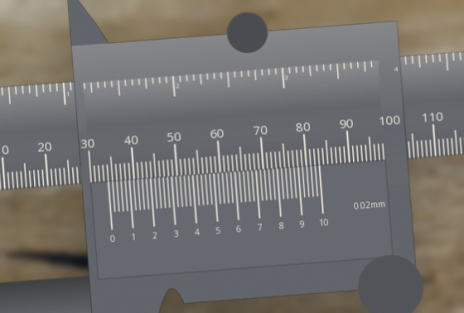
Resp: 34.0
